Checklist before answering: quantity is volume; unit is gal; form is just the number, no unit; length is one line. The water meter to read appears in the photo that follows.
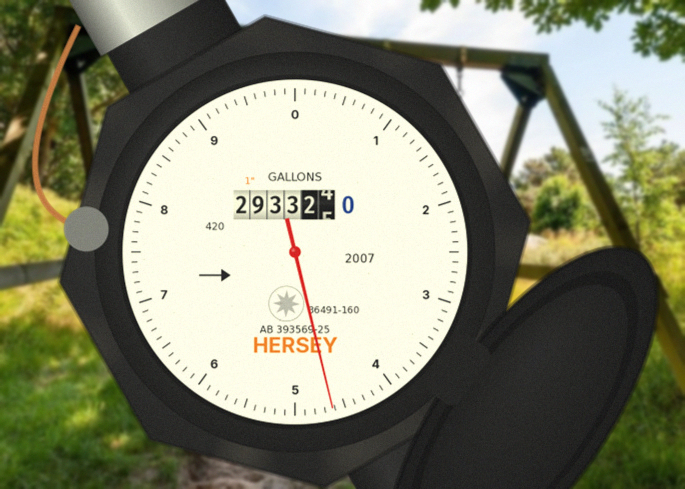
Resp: 2933244.6
